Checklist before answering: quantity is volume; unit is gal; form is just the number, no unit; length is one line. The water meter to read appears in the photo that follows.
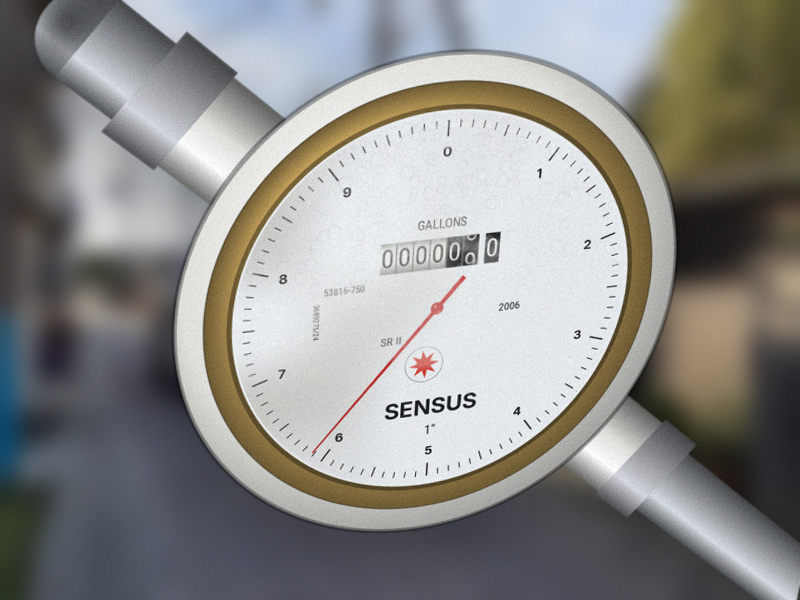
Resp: 86.1
